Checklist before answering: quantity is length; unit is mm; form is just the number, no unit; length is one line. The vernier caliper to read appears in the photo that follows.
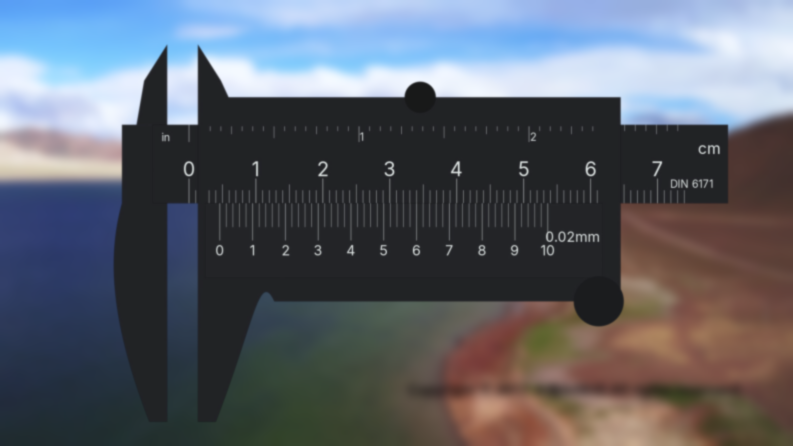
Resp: 4.6
